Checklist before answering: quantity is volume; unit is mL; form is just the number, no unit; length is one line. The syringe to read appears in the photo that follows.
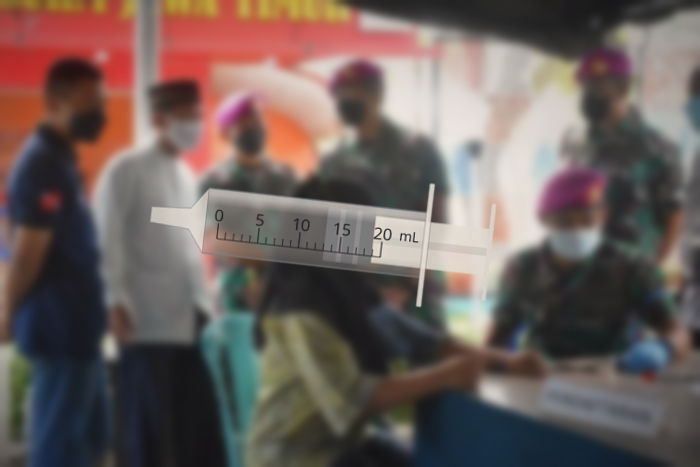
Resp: 13
